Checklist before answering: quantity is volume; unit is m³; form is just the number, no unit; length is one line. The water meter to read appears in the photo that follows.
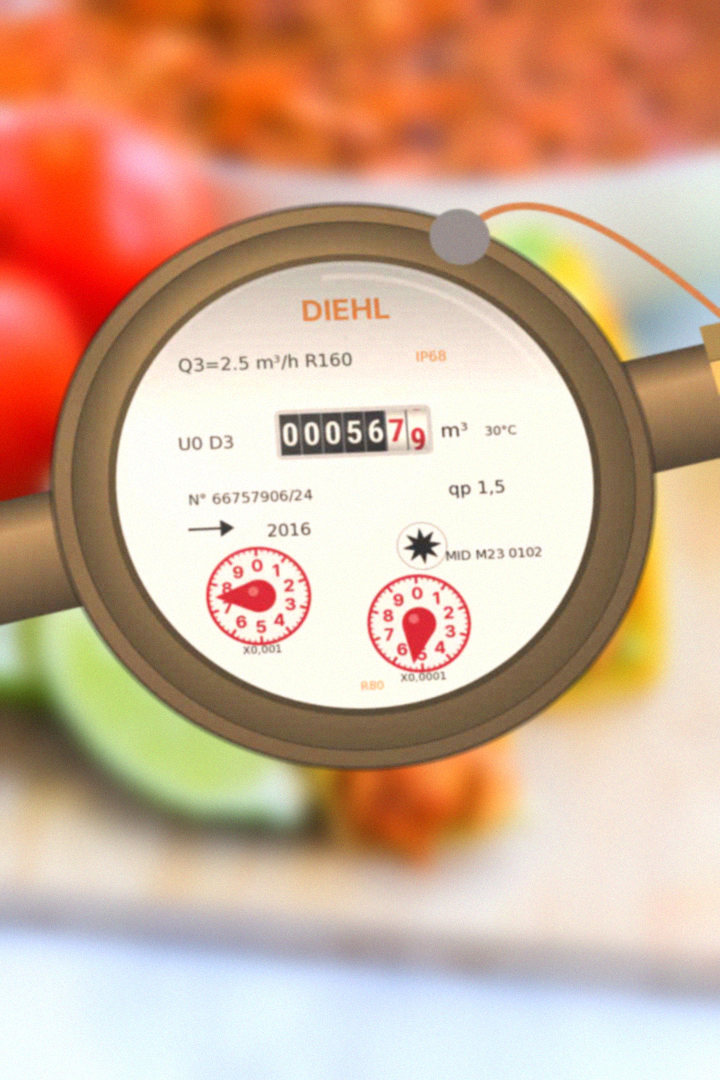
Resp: 56.7875
